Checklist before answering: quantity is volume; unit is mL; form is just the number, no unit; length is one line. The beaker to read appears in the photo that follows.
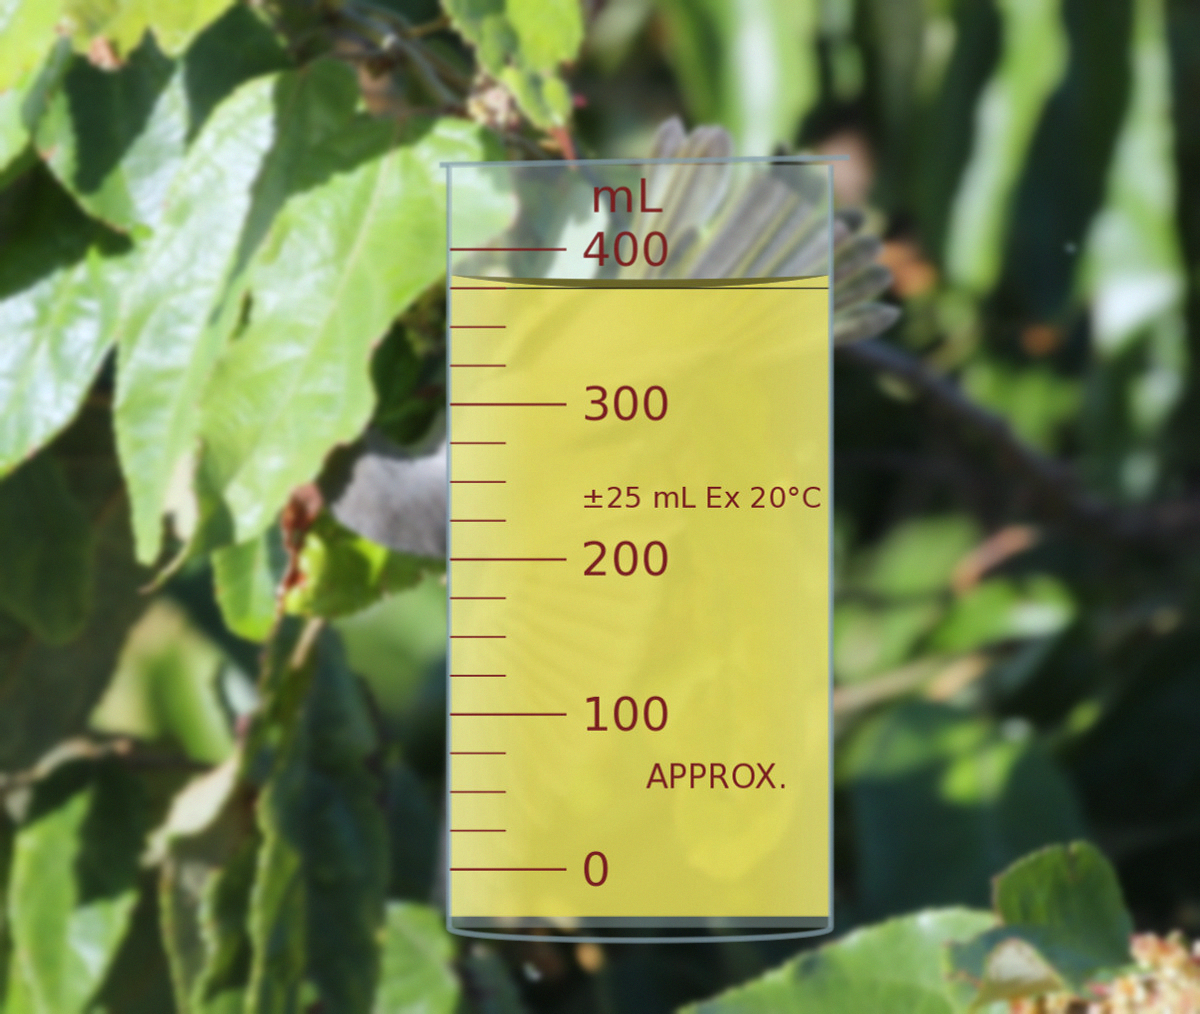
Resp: 375
